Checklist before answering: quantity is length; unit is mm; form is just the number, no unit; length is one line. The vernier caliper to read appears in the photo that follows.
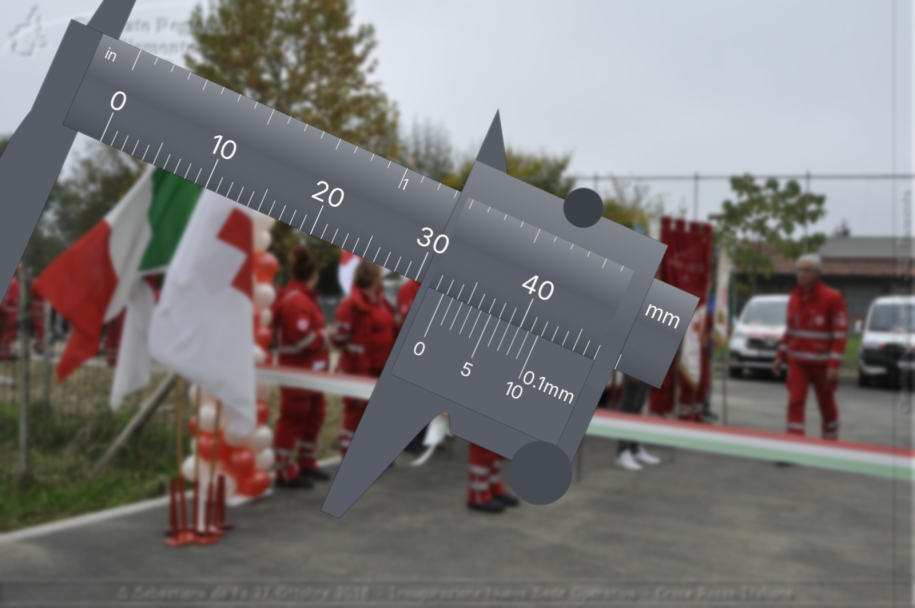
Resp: 32.7
